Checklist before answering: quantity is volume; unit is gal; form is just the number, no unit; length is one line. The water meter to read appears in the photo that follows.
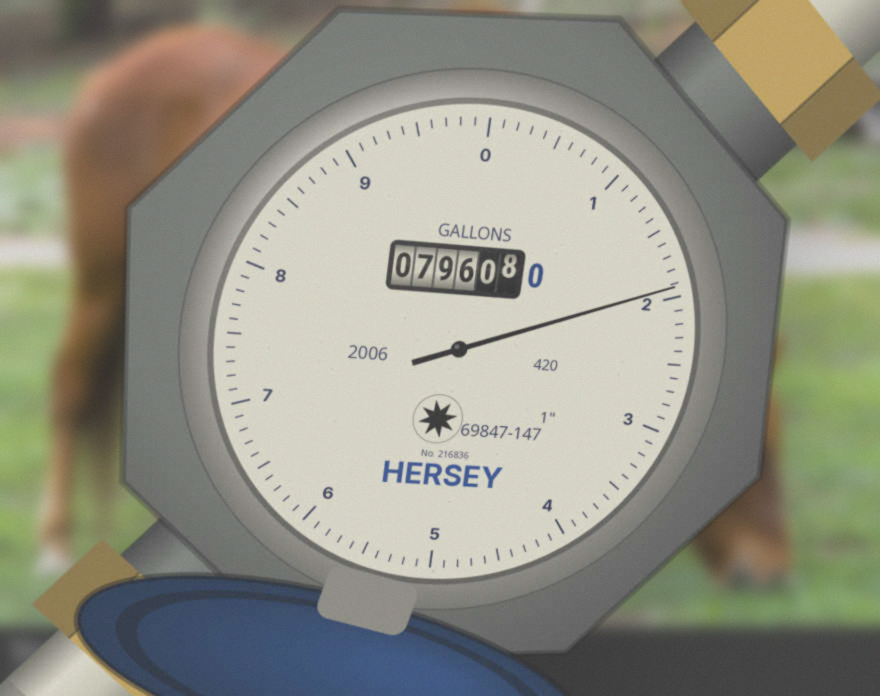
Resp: 796081.9
